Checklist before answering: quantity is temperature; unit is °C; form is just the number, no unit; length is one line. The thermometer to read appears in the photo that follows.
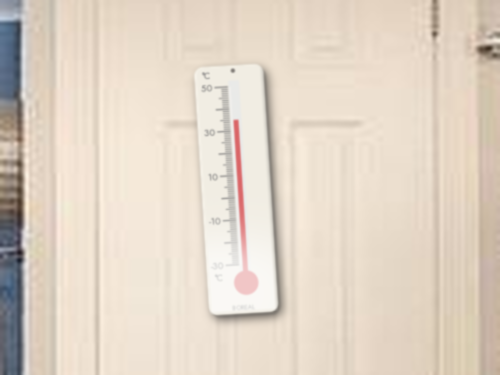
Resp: 35
